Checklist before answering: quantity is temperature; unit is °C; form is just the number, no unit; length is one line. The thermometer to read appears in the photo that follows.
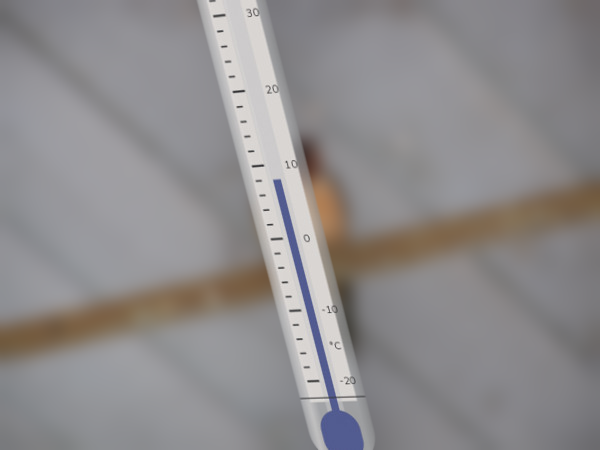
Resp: 8
